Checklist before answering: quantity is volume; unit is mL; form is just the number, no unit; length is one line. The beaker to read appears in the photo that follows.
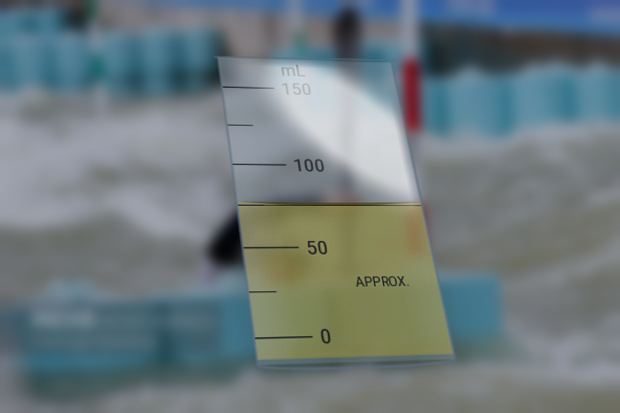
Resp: 75
